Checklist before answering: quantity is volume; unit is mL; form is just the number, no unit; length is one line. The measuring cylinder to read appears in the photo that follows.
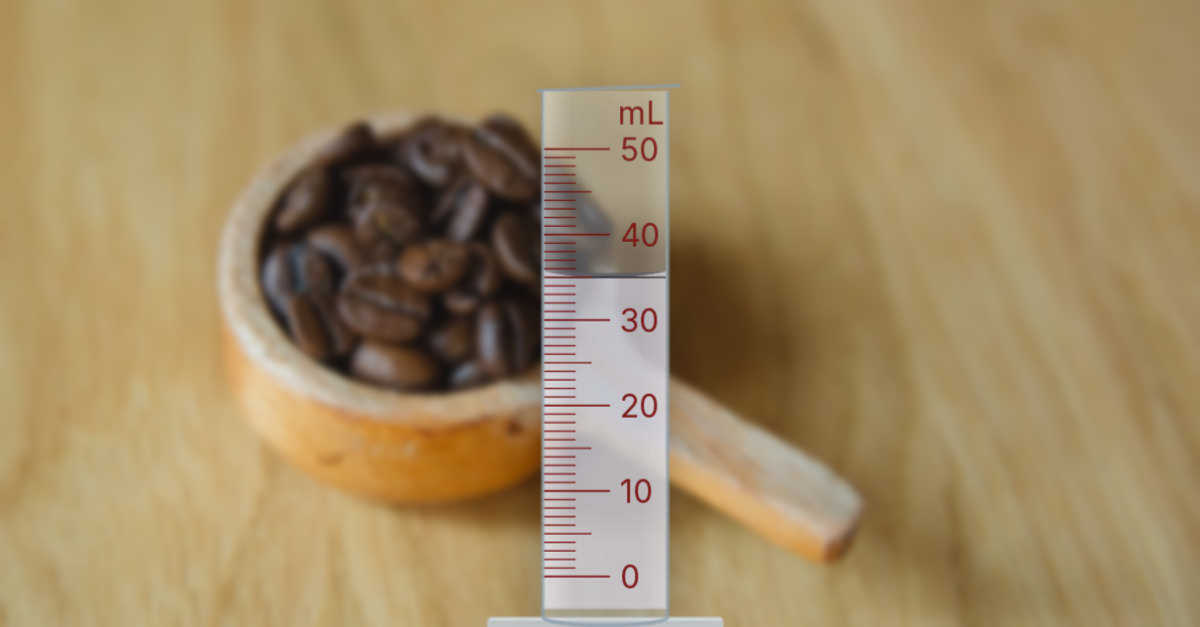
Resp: 35
